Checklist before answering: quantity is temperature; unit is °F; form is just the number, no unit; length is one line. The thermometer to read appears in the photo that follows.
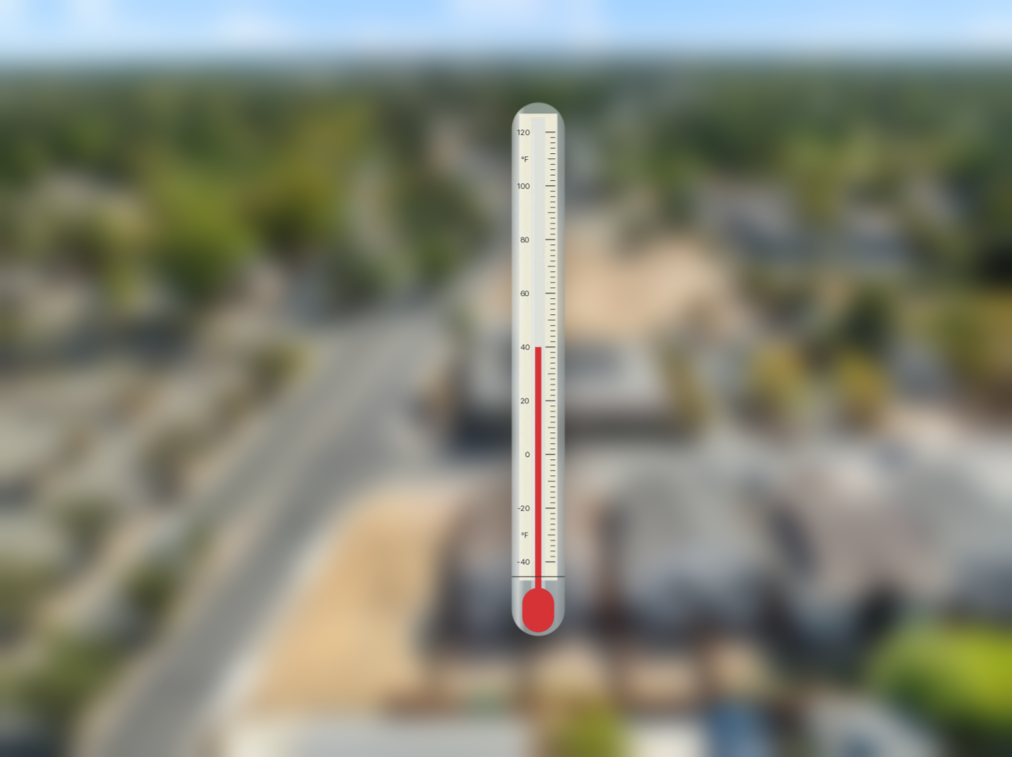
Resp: 40
